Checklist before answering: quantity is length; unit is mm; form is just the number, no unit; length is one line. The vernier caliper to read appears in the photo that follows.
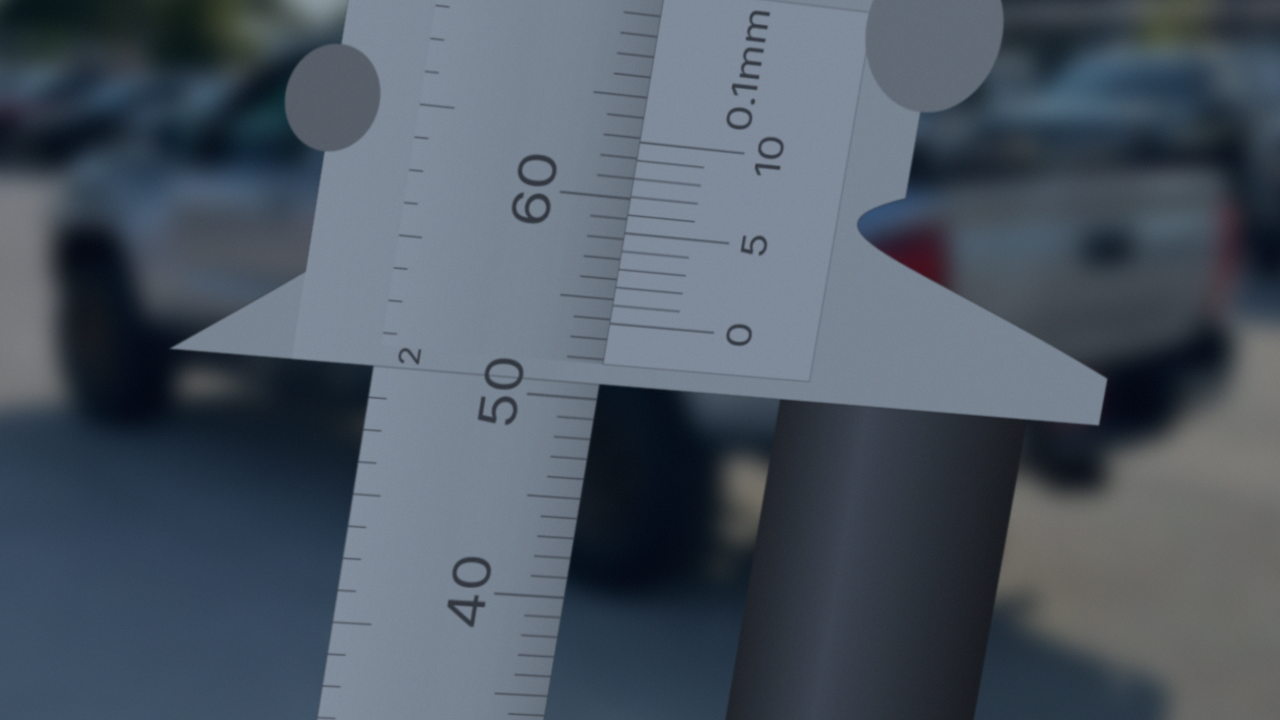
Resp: 53.8
